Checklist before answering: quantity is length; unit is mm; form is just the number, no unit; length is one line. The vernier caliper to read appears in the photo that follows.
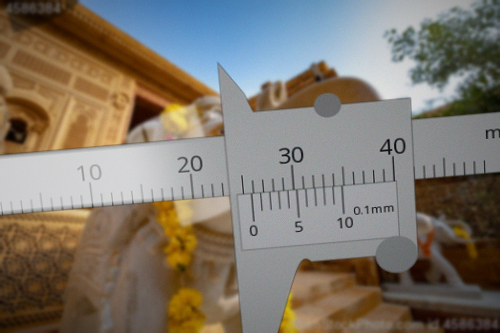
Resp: 25.8
